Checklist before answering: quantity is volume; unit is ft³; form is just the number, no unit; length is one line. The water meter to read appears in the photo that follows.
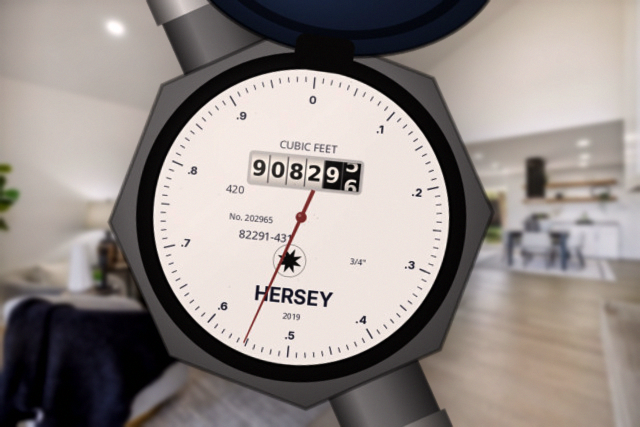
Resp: 908295.55
